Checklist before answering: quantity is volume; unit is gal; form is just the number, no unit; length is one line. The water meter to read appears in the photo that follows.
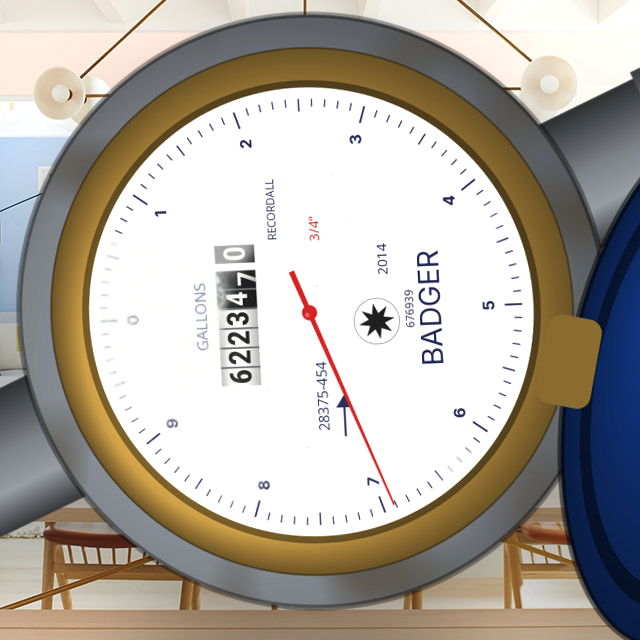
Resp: 6223466.9
